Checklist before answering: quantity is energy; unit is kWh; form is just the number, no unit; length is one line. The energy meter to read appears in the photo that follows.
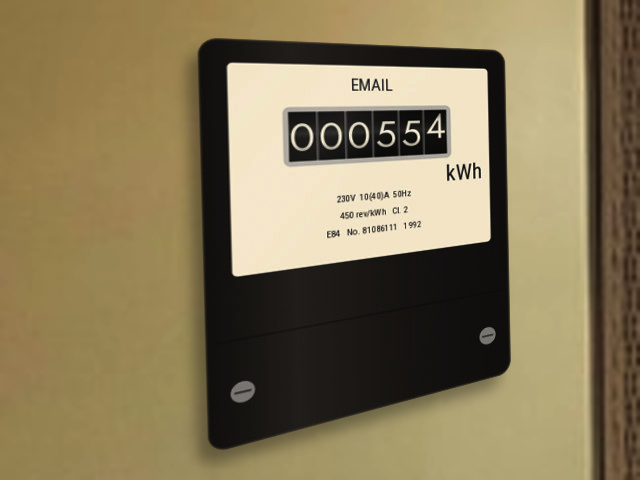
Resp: 554
